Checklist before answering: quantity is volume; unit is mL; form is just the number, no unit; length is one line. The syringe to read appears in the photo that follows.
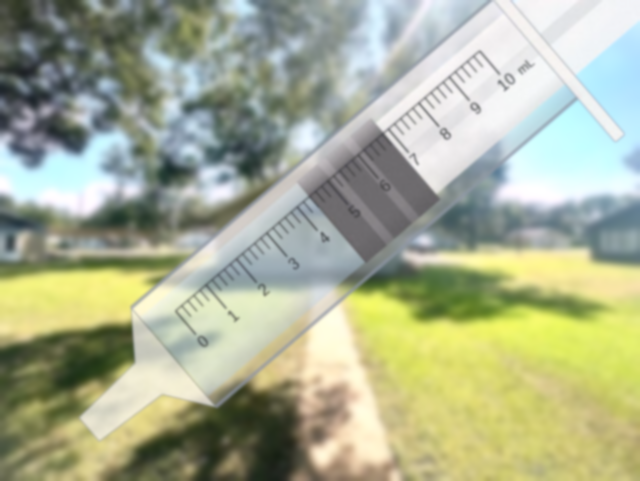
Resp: 4.4
